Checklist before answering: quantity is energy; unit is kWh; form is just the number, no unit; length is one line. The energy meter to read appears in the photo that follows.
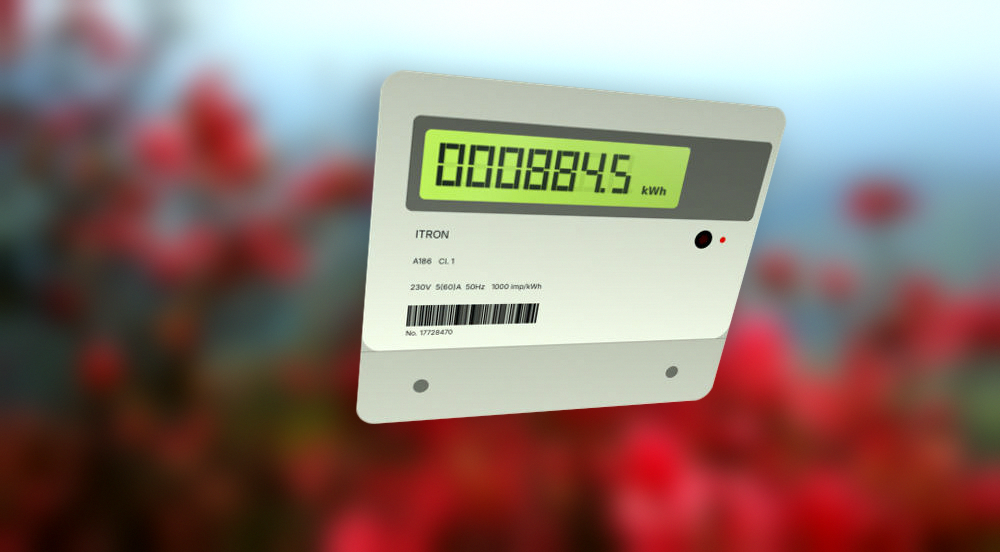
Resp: 884.5
